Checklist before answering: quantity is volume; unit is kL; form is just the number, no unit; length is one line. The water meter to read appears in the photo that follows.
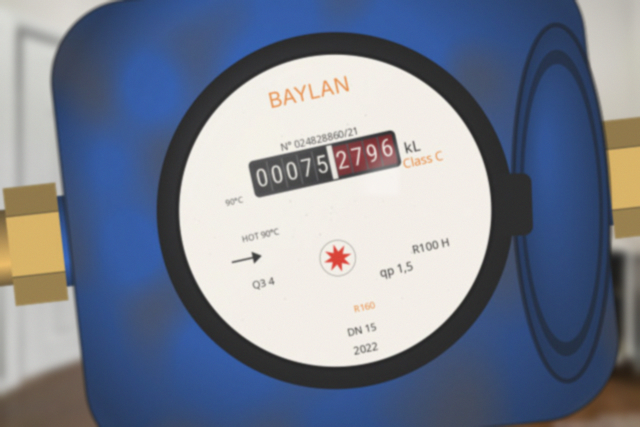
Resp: 75.2796
